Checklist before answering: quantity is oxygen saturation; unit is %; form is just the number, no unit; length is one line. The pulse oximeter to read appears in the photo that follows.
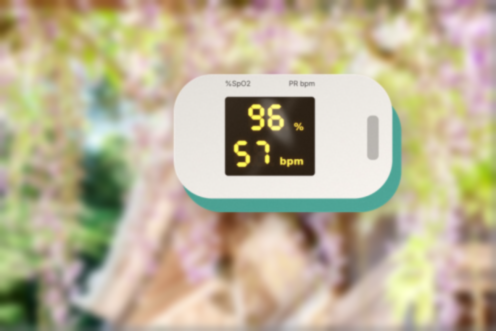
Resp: 96
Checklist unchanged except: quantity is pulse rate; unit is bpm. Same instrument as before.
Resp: 57
